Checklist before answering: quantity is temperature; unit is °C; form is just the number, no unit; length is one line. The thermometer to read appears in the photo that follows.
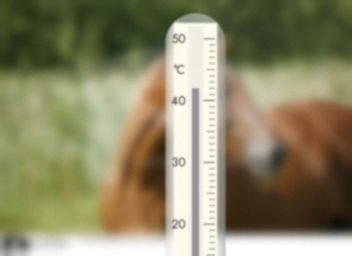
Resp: 42
